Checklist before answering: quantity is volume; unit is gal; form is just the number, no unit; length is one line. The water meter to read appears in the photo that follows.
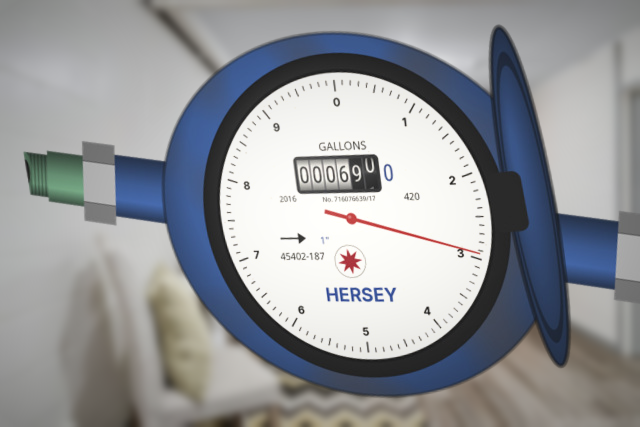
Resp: 6902.9
